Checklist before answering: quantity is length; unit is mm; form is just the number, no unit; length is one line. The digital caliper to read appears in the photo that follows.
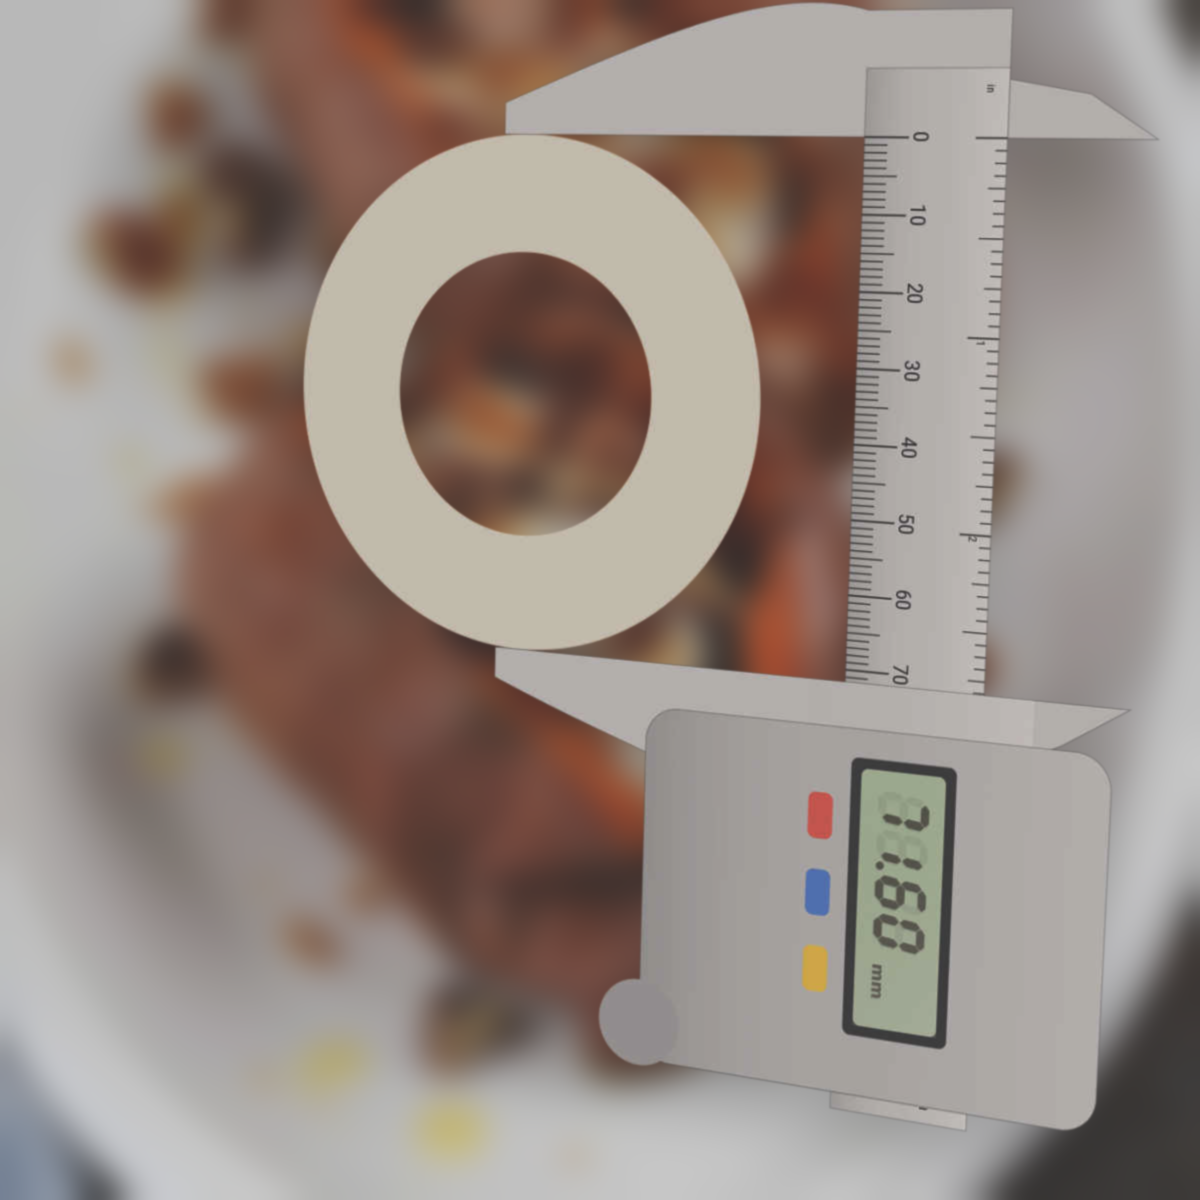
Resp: 71.60
